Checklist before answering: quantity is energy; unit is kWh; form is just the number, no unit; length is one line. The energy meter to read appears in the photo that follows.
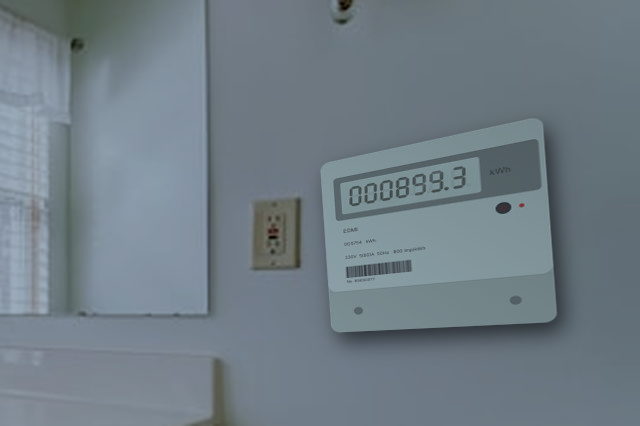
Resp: 899.3
